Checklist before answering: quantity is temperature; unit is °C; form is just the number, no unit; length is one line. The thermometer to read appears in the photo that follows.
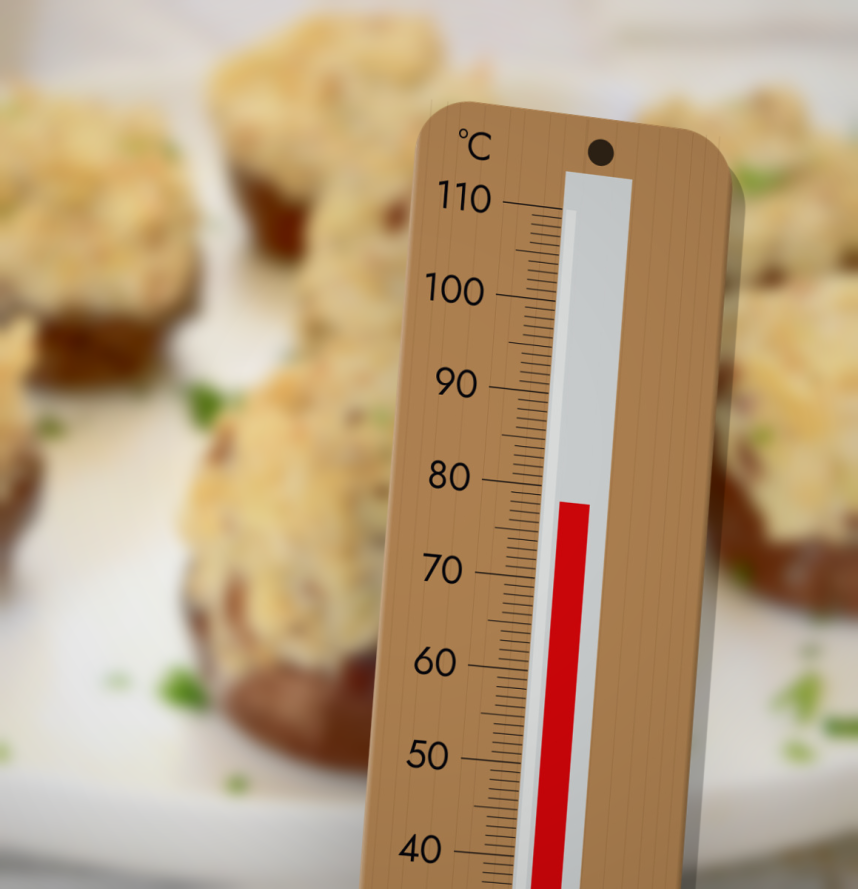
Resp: 78.5
